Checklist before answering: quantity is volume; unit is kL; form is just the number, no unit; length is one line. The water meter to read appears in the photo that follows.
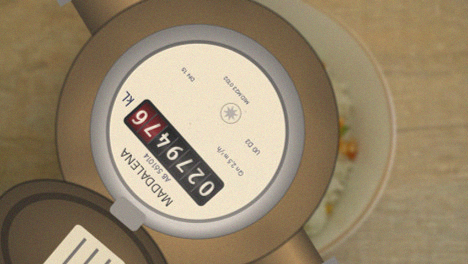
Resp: 2794.76
